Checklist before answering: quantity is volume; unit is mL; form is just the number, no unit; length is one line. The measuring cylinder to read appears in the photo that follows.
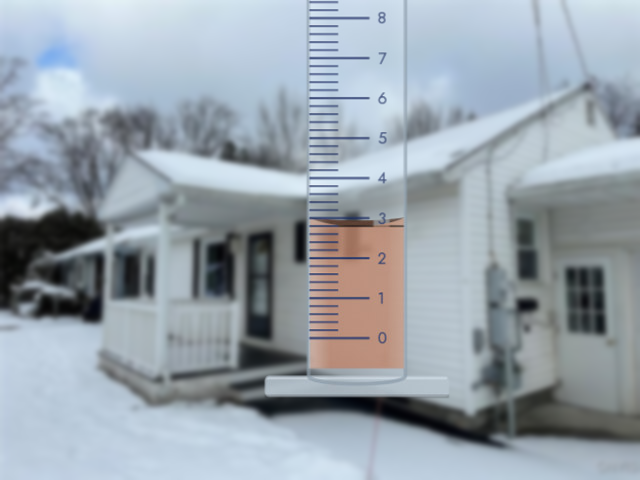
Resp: 2.8
